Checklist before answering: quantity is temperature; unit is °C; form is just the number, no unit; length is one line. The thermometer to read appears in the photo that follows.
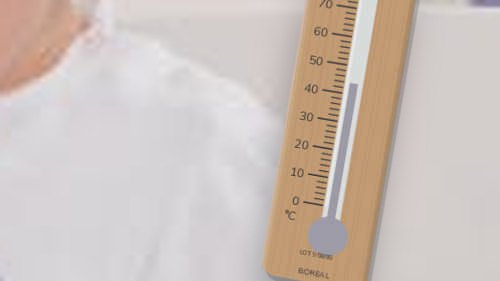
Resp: 44
